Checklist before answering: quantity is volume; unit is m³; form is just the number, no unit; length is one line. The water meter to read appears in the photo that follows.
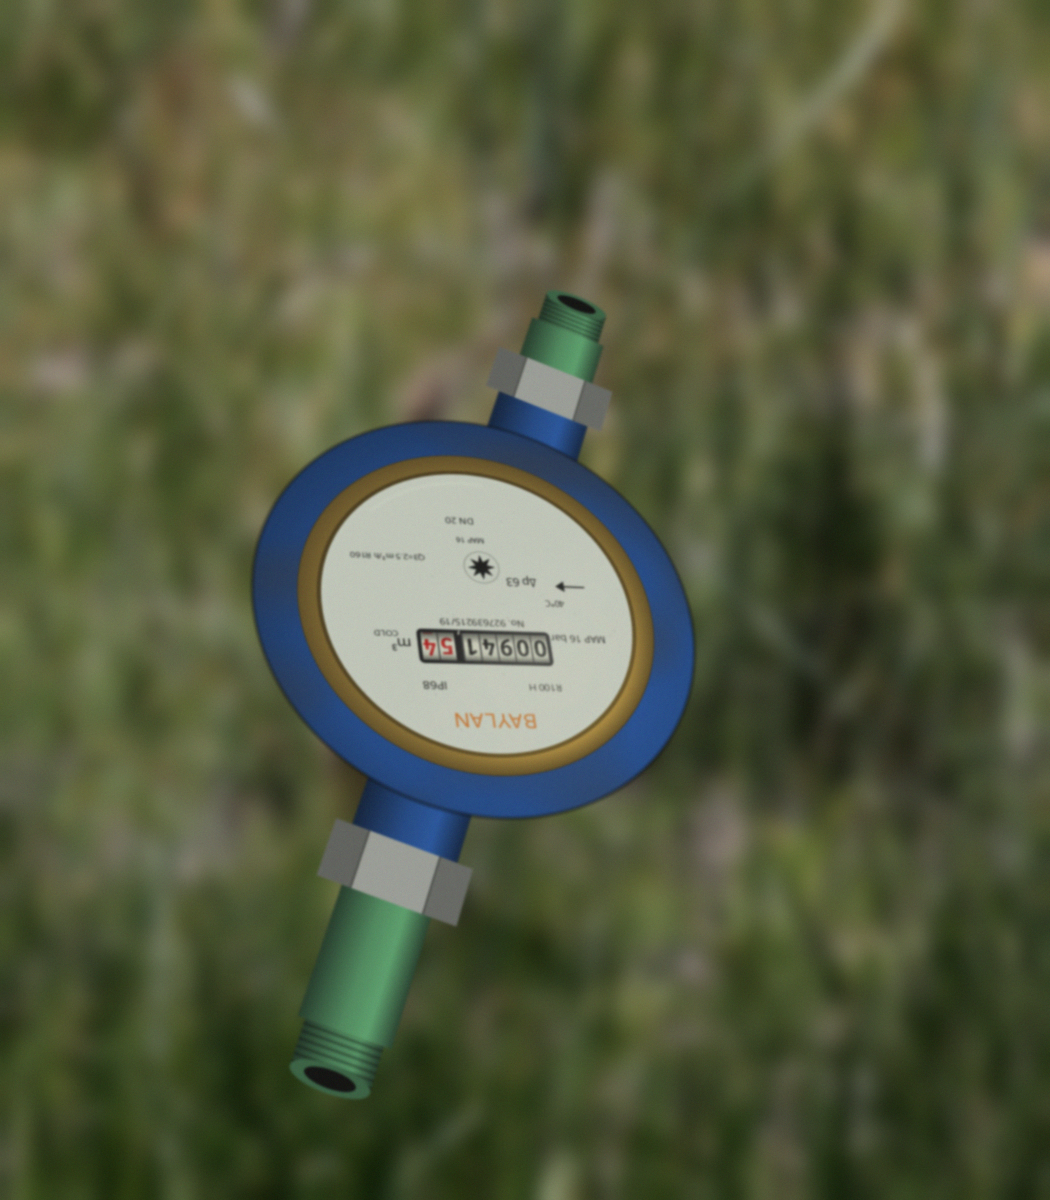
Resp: 941.54
